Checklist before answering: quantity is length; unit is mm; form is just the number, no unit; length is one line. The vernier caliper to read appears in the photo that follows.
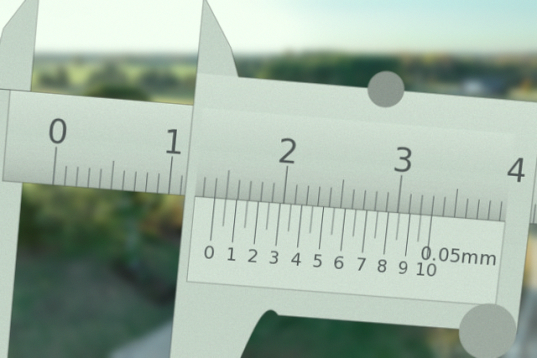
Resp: 14.0
